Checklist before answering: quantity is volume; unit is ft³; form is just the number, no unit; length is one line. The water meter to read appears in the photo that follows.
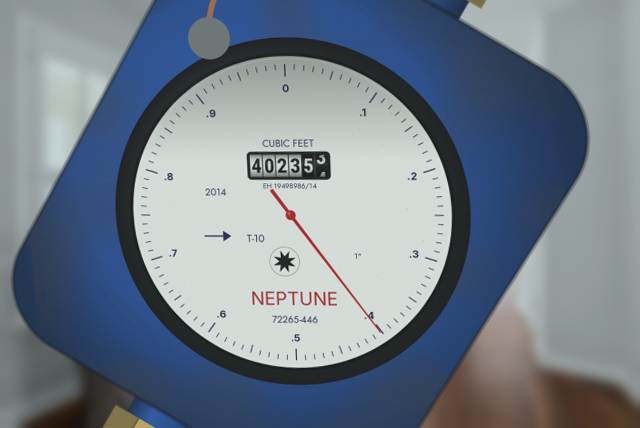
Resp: 402353.40
